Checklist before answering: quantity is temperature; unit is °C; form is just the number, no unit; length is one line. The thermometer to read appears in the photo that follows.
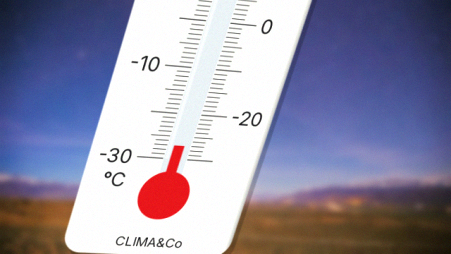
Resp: -27
